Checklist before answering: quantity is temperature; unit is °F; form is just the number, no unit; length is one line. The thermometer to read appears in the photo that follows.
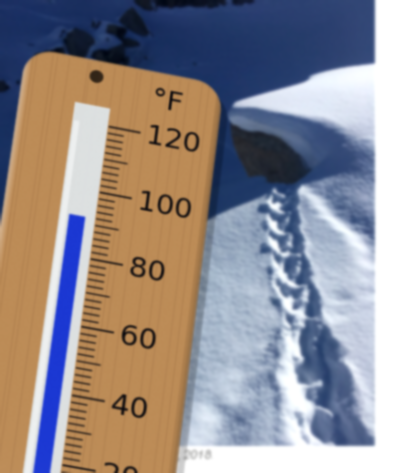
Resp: 92
